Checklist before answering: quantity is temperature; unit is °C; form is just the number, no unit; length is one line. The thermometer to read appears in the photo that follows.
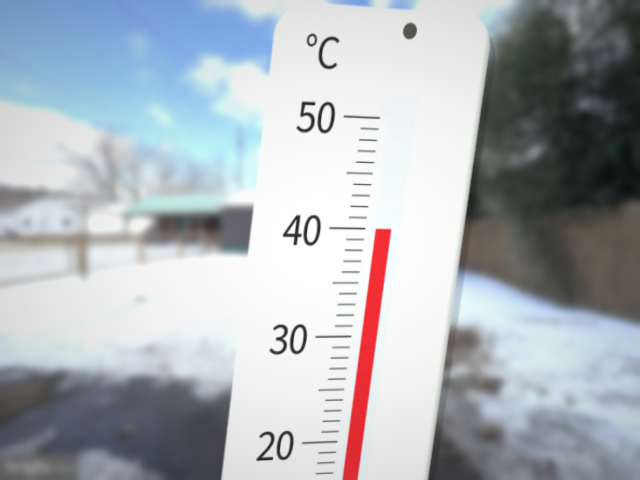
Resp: 40
